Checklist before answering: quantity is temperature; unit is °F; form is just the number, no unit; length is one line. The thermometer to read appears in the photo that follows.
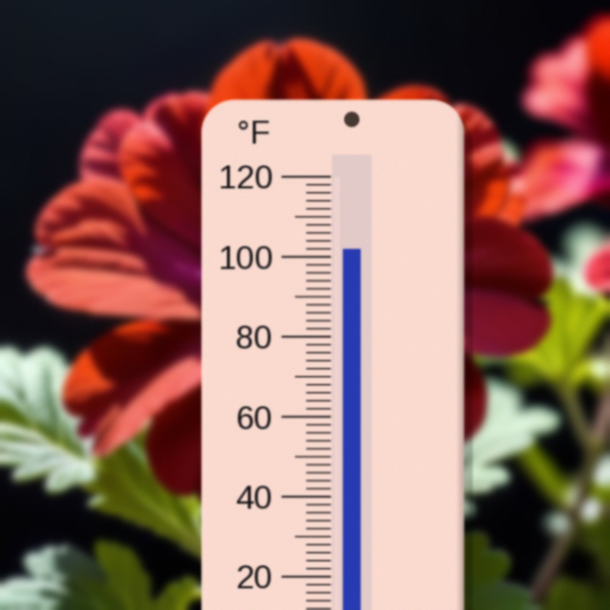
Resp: 102
